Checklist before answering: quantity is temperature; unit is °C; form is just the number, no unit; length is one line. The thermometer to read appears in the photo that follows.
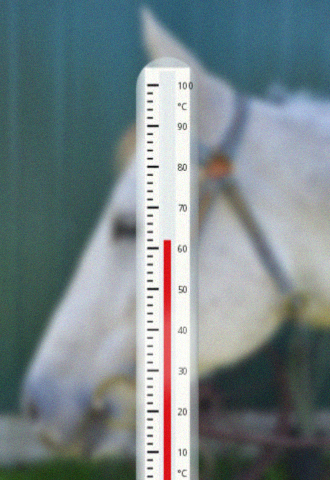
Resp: 62
